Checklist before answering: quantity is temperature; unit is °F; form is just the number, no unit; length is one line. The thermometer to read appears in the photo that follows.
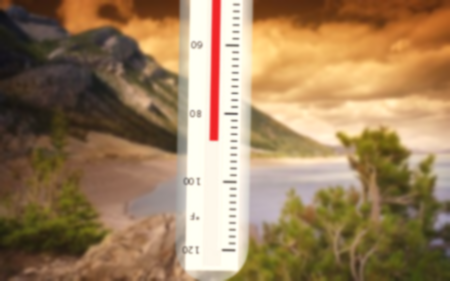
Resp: 88
